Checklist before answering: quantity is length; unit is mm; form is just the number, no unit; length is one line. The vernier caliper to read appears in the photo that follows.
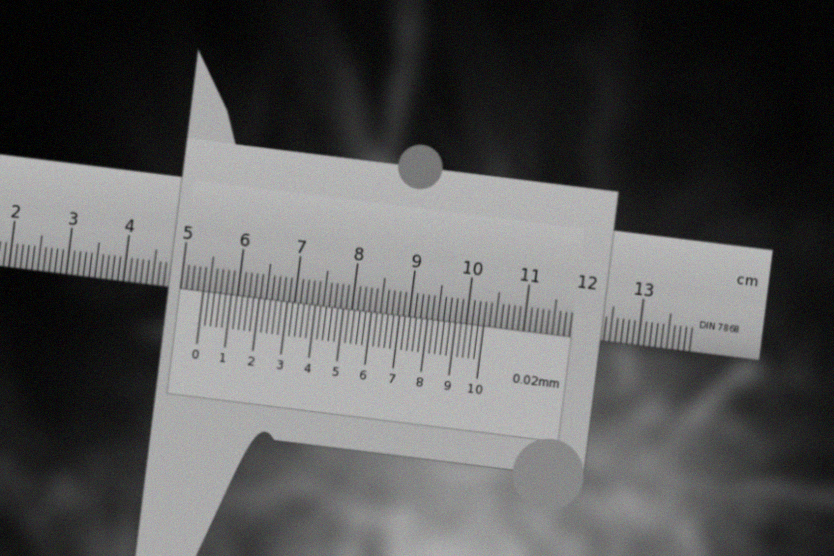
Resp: 54.0
